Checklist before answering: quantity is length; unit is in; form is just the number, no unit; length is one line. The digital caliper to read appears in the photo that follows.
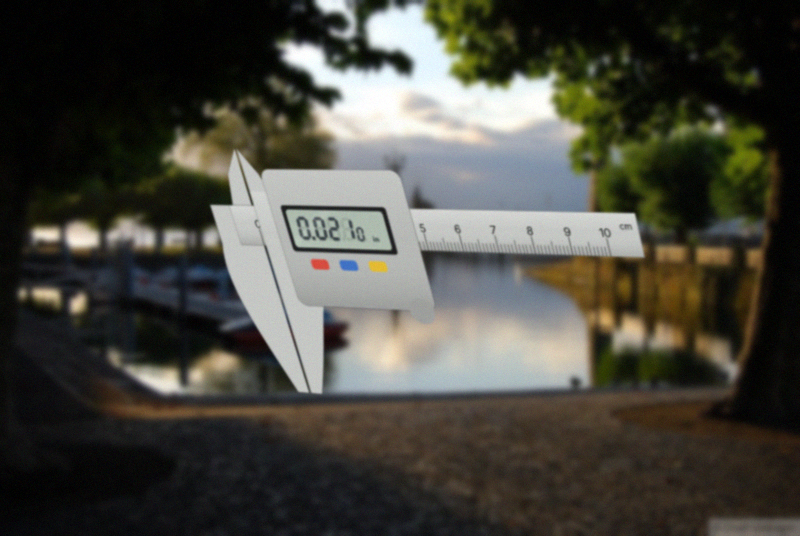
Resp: 0.0210
